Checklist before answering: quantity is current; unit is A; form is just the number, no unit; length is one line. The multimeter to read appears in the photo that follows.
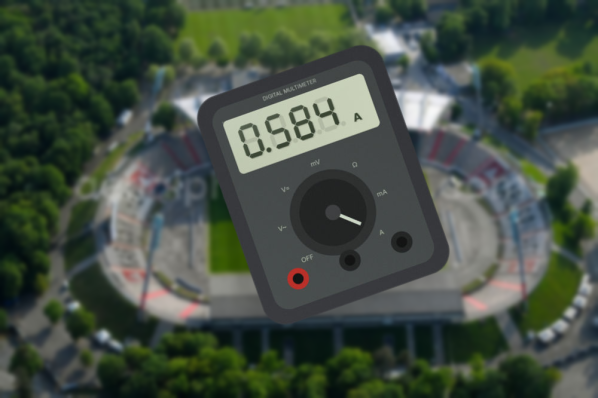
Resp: 0.584
